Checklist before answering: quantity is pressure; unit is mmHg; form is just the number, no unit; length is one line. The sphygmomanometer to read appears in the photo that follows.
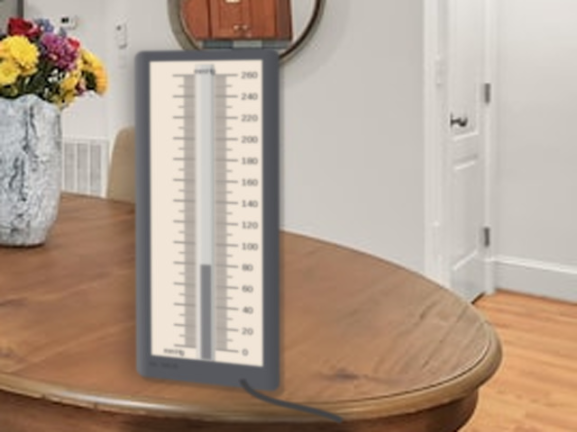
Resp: 80
